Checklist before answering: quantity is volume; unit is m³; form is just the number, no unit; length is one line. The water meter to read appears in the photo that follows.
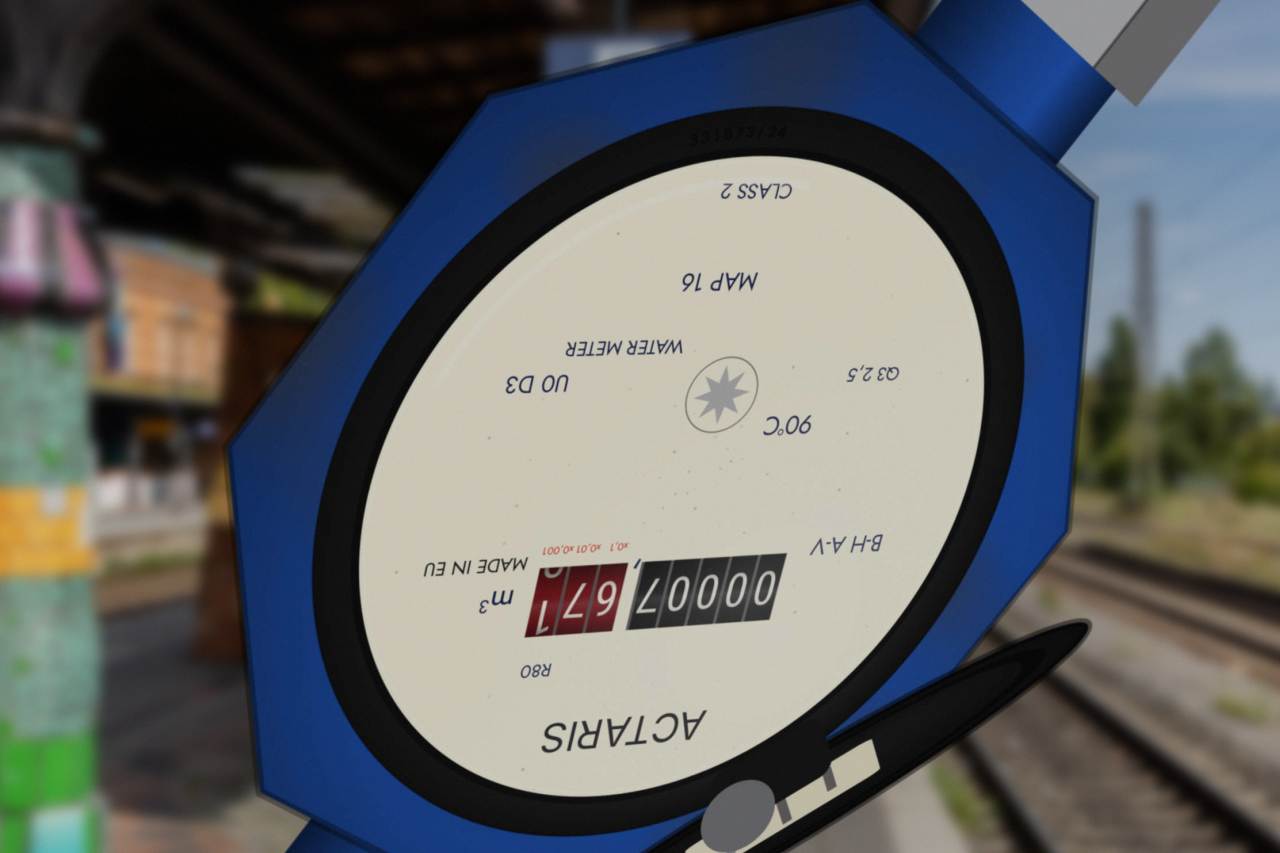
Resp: 7.671
